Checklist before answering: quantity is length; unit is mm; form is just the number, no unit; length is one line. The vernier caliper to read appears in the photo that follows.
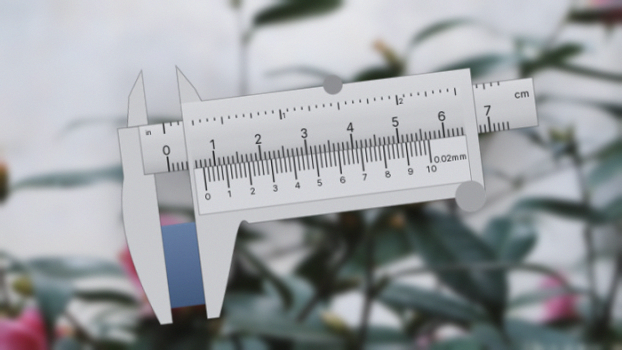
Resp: 7.5
